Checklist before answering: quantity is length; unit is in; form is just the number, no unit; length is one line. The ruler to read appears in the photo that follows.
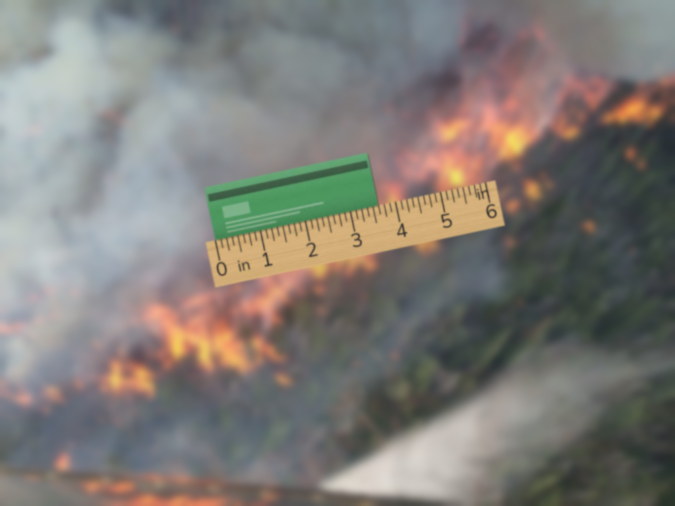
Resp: 3.625
